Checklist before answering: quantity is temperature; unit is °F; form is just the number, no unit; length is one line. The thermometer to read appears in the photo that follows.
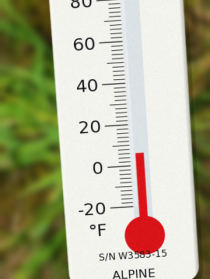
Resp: 6
